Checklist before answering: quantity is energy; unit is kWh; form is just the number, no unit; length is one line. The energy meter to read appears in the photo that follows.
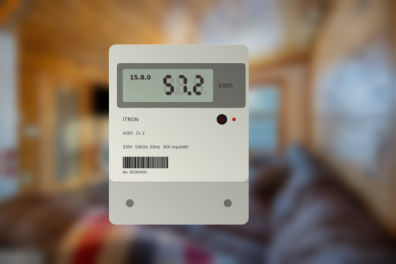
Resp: 57.2
